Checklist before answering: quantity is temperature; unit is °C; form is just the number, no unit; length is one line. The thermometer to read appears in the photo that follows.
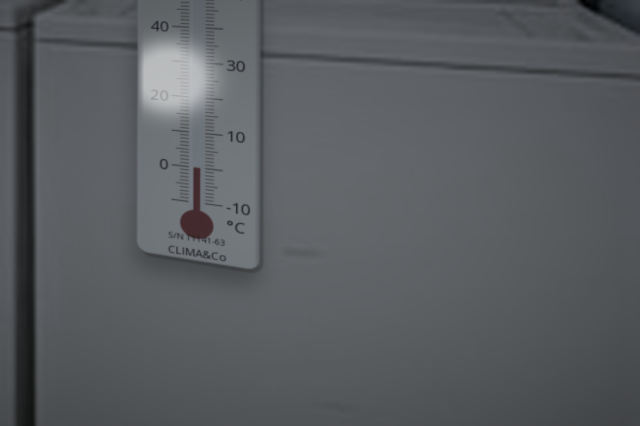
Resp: 0
